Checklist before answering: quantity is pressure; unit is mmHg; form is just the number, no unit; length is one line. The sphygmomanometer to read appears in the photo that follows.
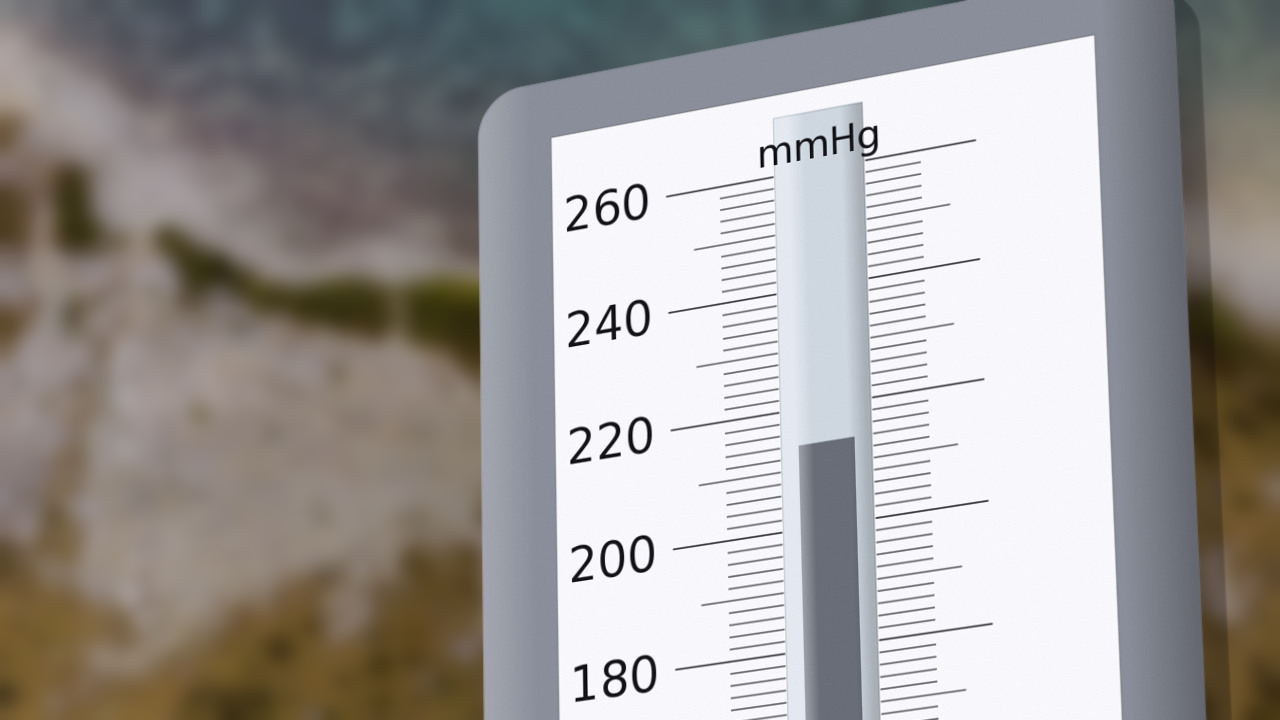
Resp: 214
